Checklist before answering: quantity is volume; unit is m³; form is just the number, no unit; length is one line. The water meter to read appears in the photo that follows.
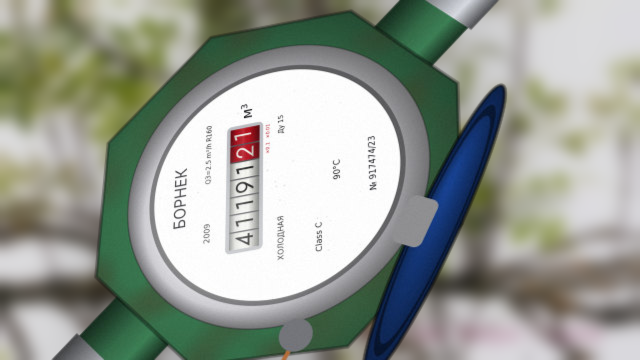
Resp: 41191.21
